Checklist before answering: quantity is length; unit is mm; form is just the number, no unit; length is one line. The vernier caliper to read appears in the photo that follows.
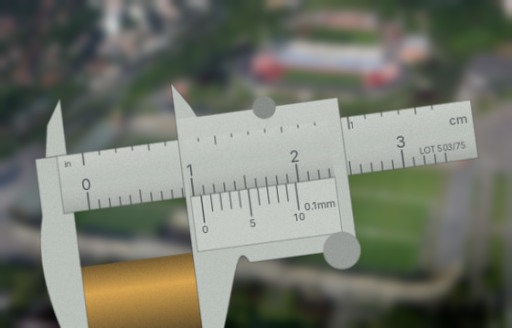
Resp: 10.7
